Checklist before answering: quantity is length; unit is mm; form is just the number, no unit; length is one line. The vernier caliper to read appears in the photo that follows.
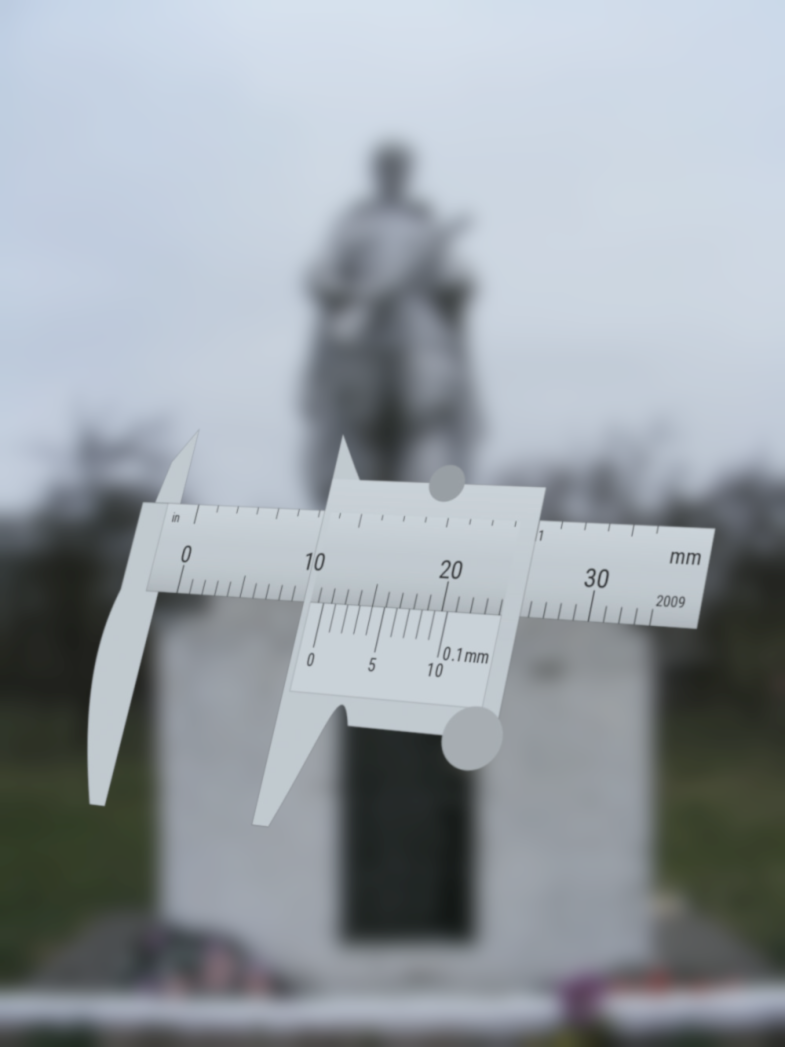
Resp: 11.4
